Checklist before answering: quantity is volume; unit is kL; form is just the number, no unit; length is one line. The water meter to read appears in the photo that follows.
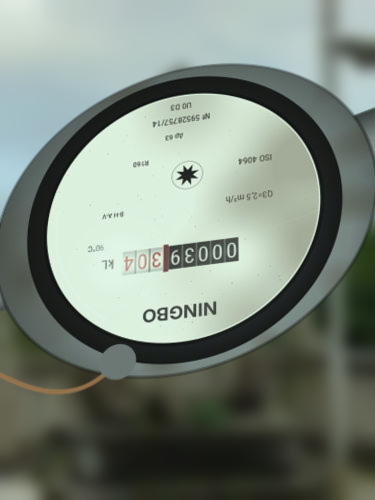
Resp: 39.304
